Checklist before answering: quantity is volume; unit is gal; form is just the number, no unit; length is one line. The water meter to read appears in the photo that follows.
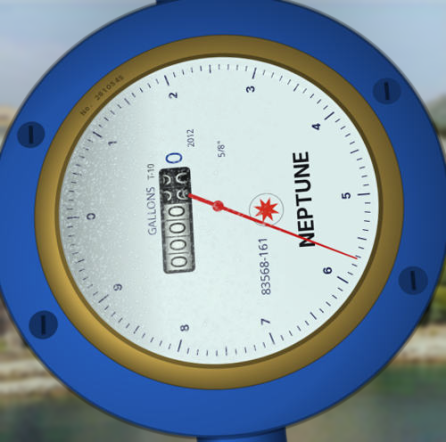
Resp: 595.7
